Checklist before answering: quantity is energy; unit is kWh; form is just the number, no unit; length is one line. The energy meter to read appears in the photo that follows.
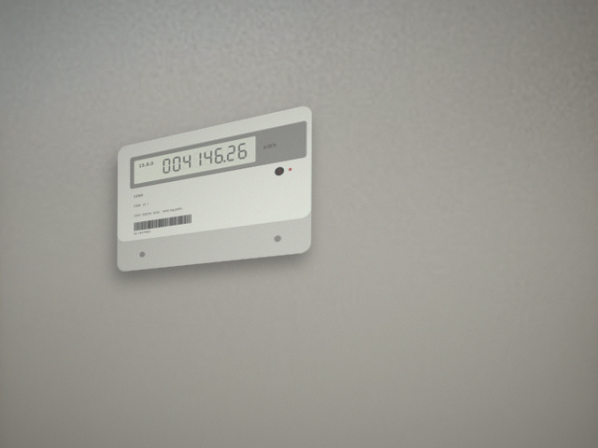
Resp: 4146.26
